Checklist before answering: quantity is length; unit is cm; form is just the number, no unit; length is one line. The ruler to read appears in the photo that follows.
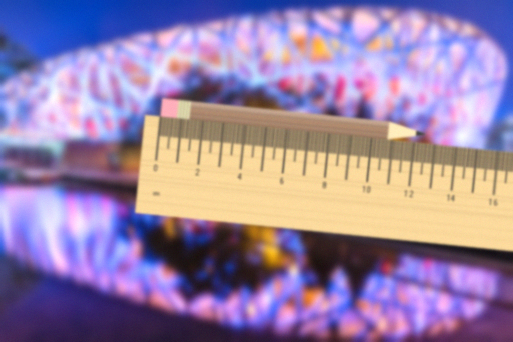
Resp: 12.5
